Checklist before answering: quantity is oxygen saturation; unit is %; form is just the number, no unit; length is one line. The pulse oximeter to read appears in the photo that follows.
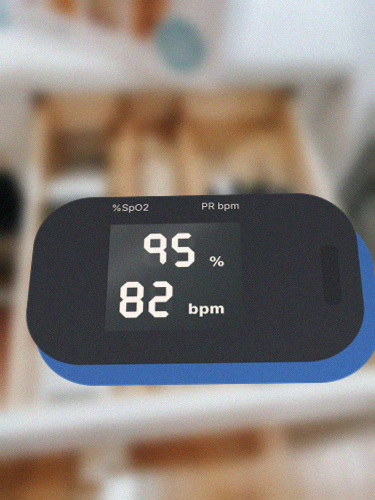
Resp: 95
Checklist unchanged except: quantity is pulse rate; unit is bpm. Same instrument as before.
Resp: 82
